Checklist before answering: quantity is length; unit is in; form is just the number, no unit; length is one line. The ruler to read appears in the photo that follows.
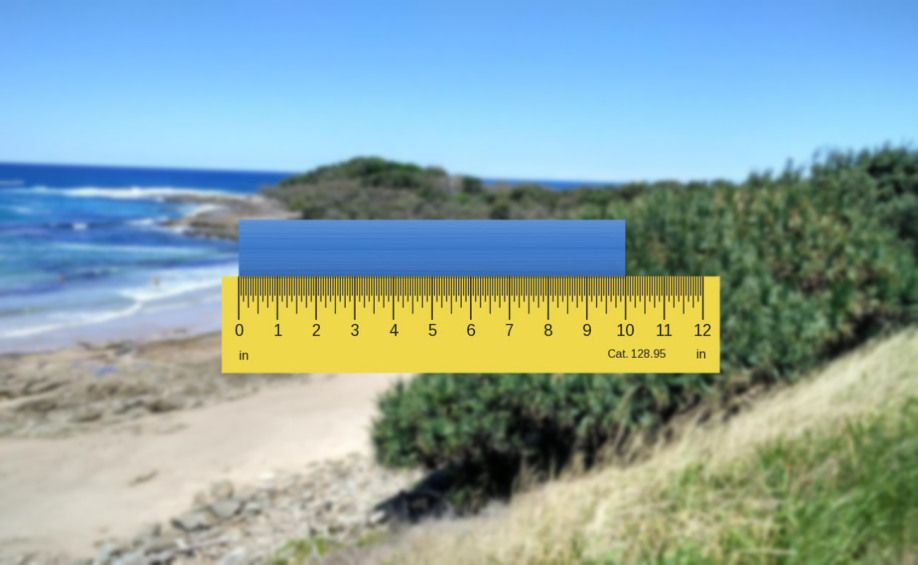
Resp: 10
